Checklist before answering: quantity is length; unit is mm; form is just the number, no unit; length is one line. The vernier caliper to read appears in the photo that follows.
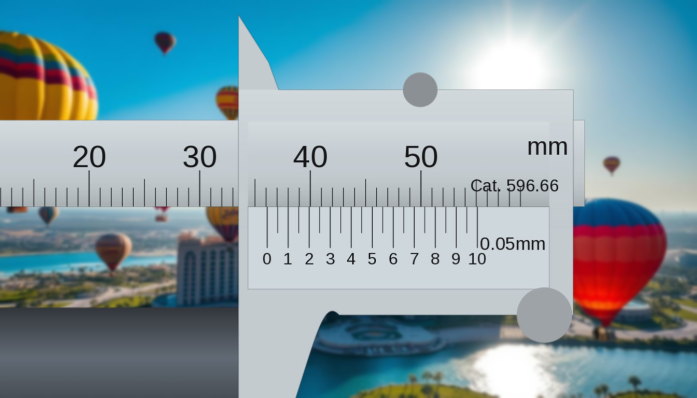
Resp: 36.1
